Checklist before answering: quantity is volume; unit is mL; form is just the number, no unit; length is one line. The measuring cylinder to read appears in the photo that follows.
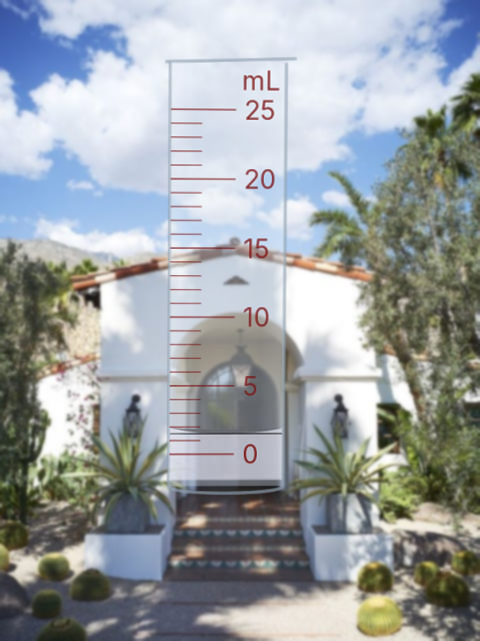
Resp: 1.5
